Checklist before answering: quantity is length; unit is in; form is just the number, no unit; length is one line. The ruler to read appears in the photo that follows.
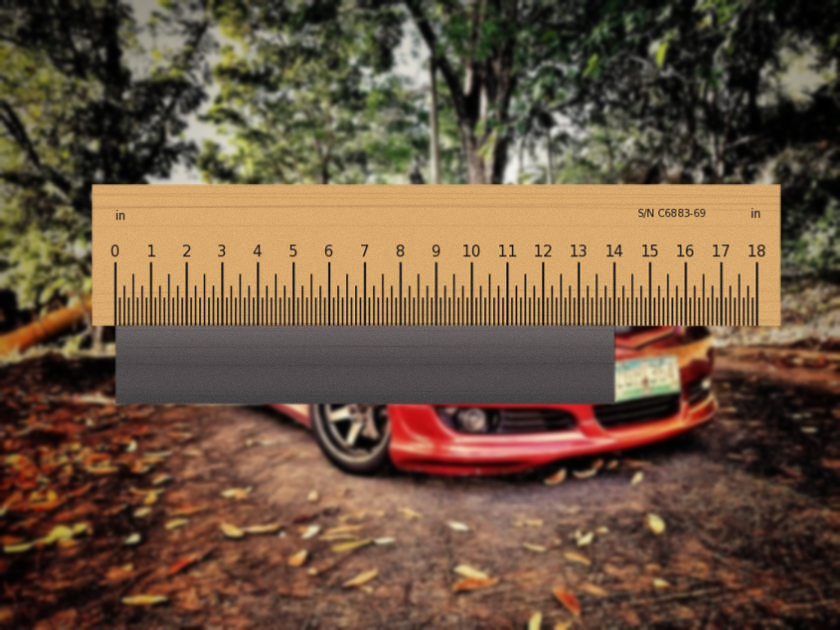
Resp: 14
